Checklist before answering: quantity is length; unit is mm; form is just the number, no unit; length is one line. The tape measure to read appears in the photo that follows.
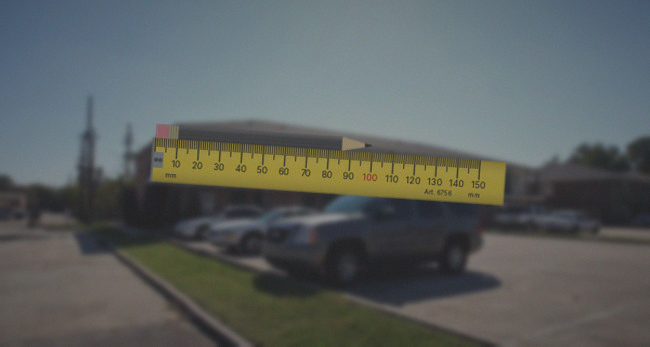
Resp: 100
